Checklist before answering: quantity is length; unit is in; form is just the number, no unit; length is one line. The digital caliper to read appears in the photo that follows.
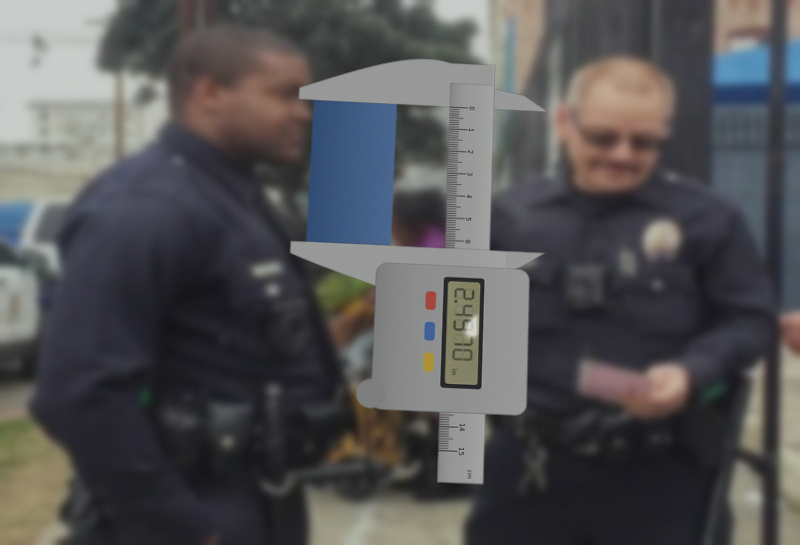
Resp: 2.4970
